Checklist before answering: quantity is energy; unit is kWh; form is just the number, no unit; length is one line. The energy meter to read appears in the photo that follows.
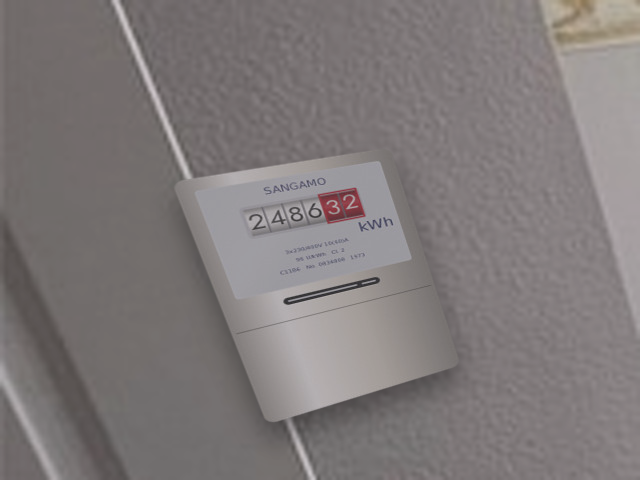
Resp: 2486.32
